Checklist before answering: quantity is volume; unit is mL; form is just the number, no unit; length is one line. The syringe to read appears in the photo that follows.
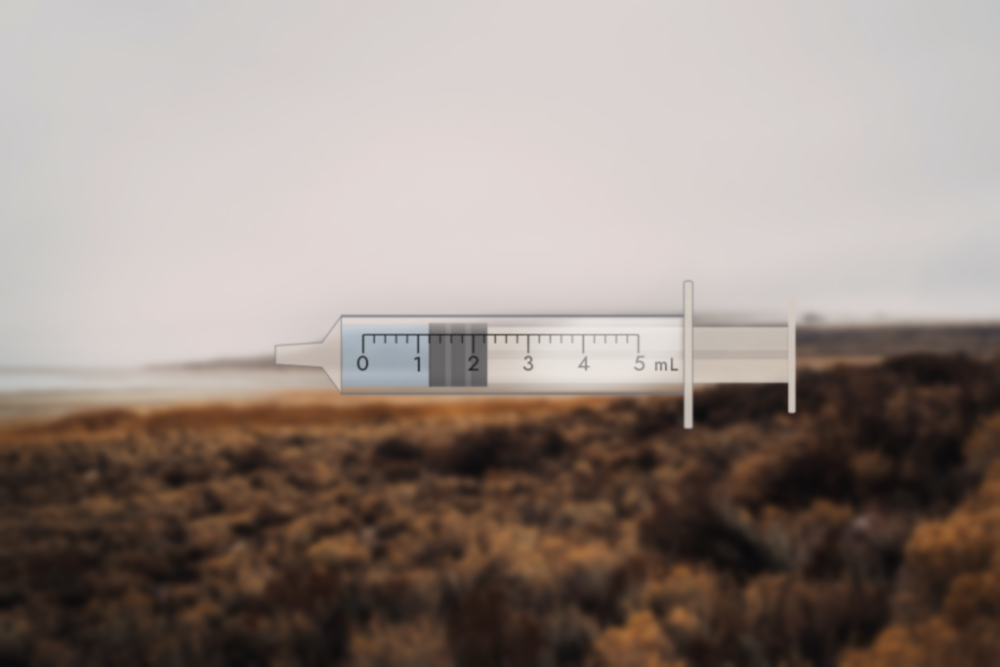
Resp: 1.2
